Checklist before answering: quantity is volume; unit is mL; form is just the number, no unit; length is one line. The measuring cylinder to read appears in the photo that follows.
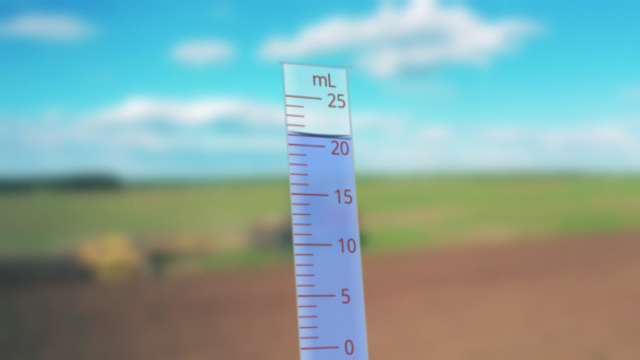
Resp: 21
